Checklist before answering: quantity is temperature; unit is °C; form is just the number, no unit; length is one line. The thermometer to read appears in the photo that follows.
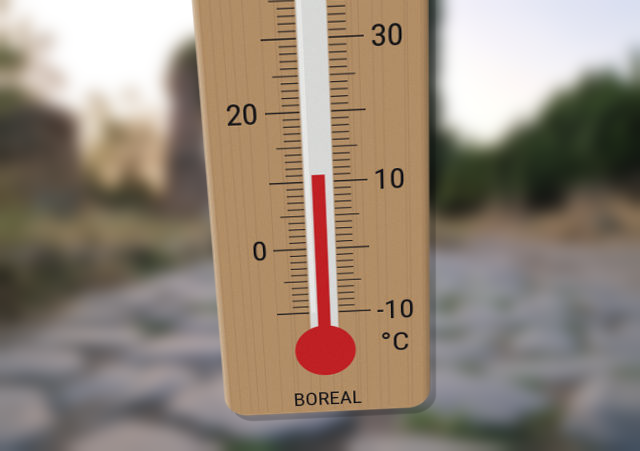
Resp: 11
